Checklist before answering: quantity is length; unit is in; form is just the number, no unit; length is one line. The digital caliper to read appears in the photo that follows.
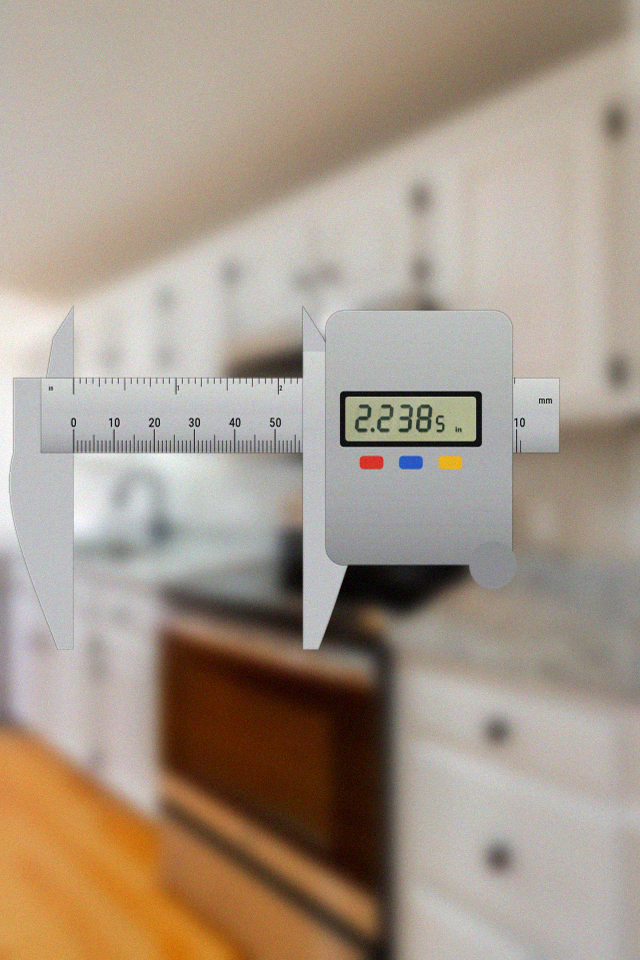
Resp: 2.2385
